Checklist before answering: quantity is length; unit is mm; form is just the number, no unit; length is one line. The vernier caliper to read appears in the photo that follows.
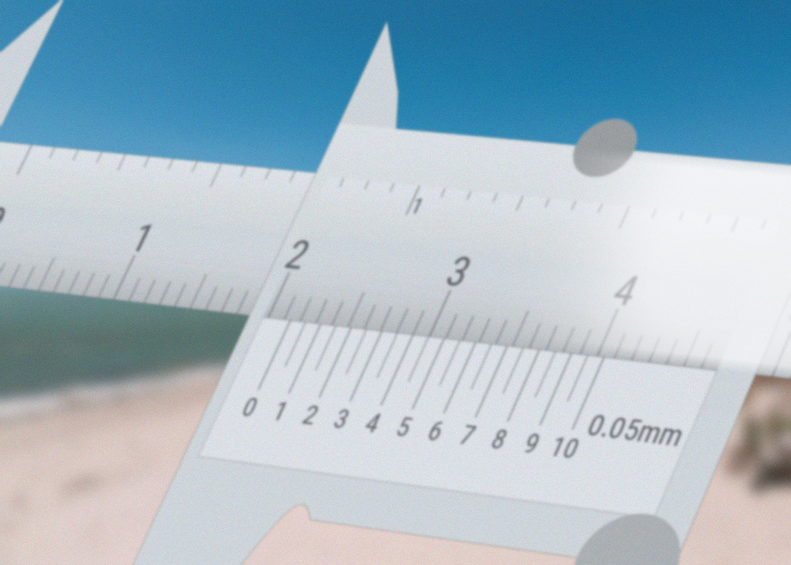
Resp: 21.4
